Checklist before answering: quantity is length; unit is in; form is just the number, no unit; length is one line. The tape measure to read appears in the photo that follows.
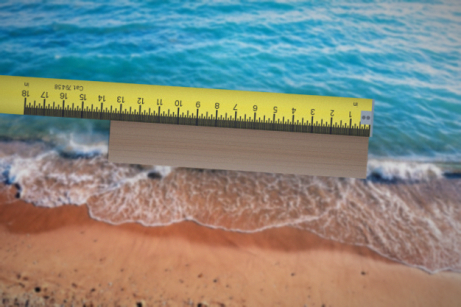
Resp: 13.5
